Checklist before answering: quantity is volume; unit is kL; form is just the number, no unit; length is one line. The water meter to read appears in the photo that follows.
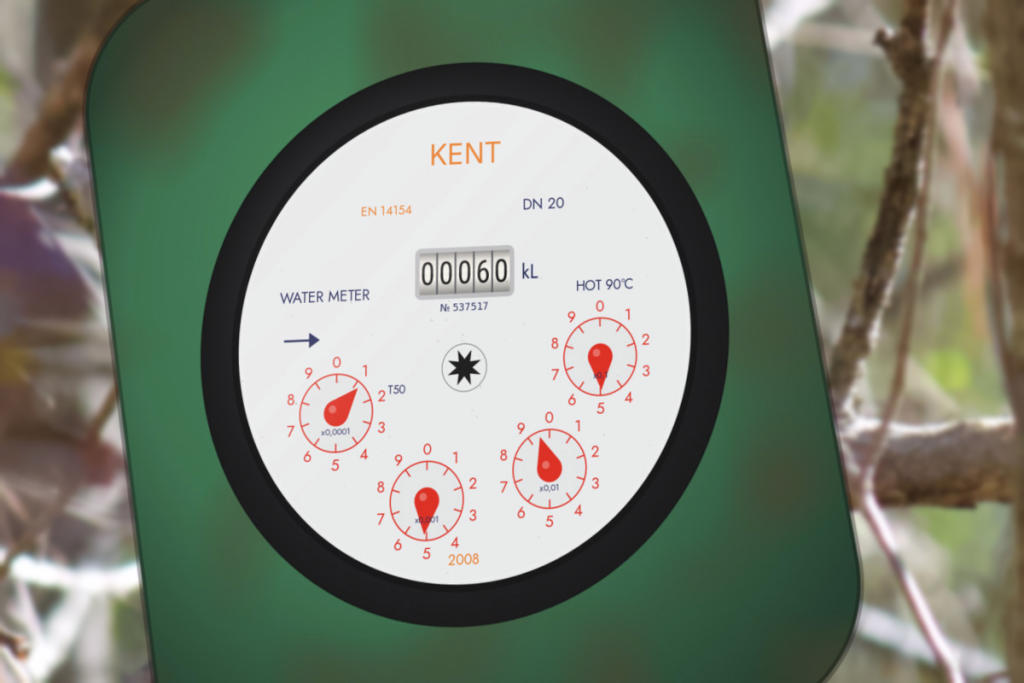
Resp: 60.4951
